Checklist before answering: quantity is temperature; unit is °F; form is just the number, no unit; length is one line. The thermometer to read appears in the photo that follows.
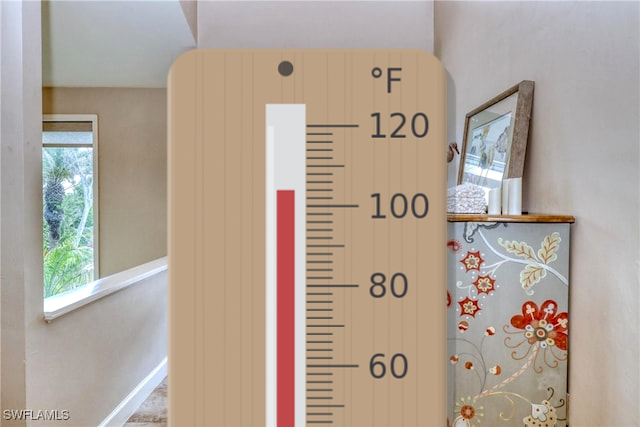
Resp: 104
